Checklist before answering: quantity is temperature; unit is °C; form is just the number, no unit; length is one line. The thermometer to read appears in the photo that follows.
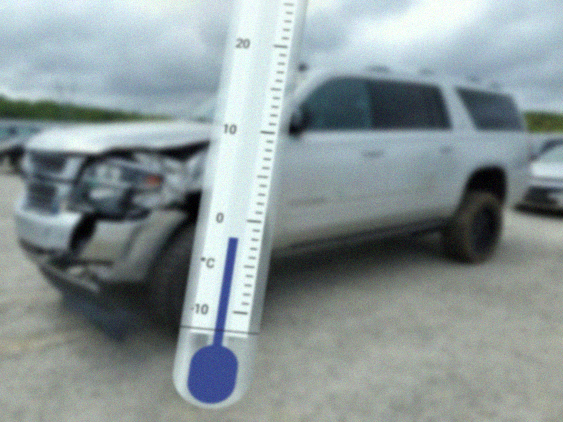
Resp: -2
